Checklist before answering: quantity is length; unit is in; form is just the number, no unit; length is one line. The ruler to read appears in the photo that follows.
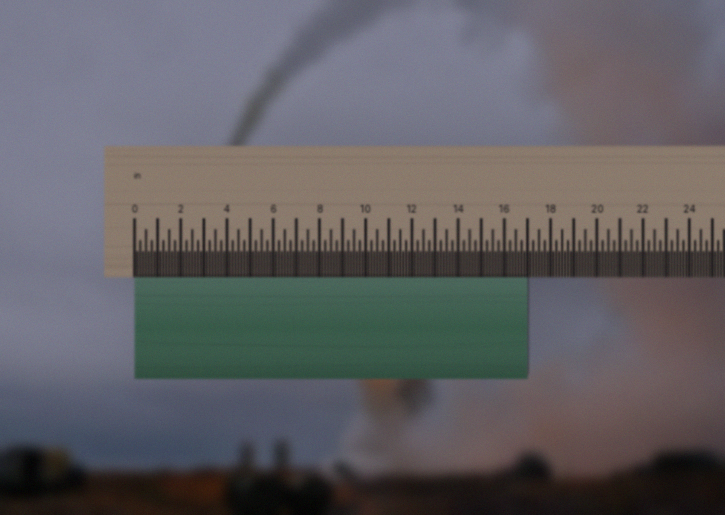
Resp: 17
